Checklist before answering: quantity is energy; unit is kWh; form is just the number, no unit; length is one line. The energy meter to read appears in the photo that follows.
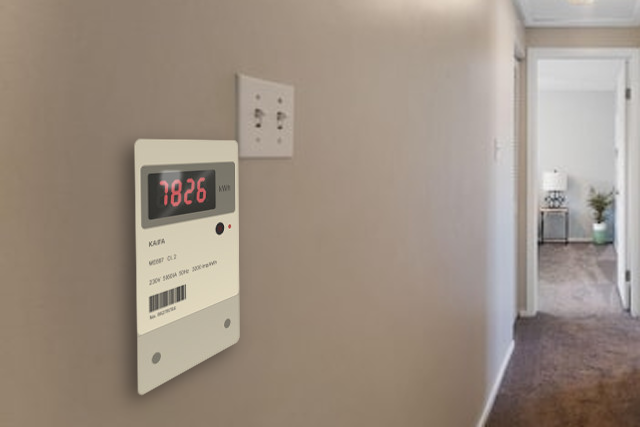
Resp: 7826
